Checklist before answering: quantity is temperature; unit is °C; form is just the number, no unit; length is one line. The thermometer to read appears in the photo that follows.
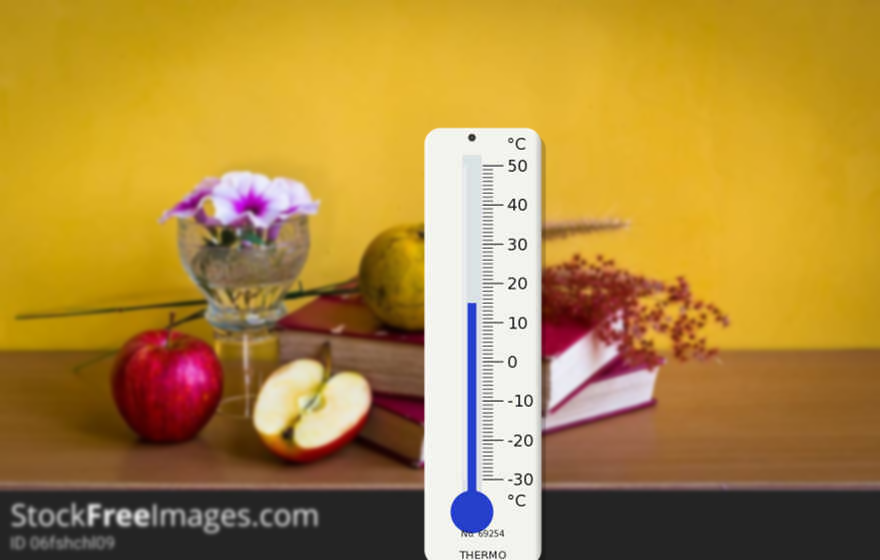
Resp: 15
